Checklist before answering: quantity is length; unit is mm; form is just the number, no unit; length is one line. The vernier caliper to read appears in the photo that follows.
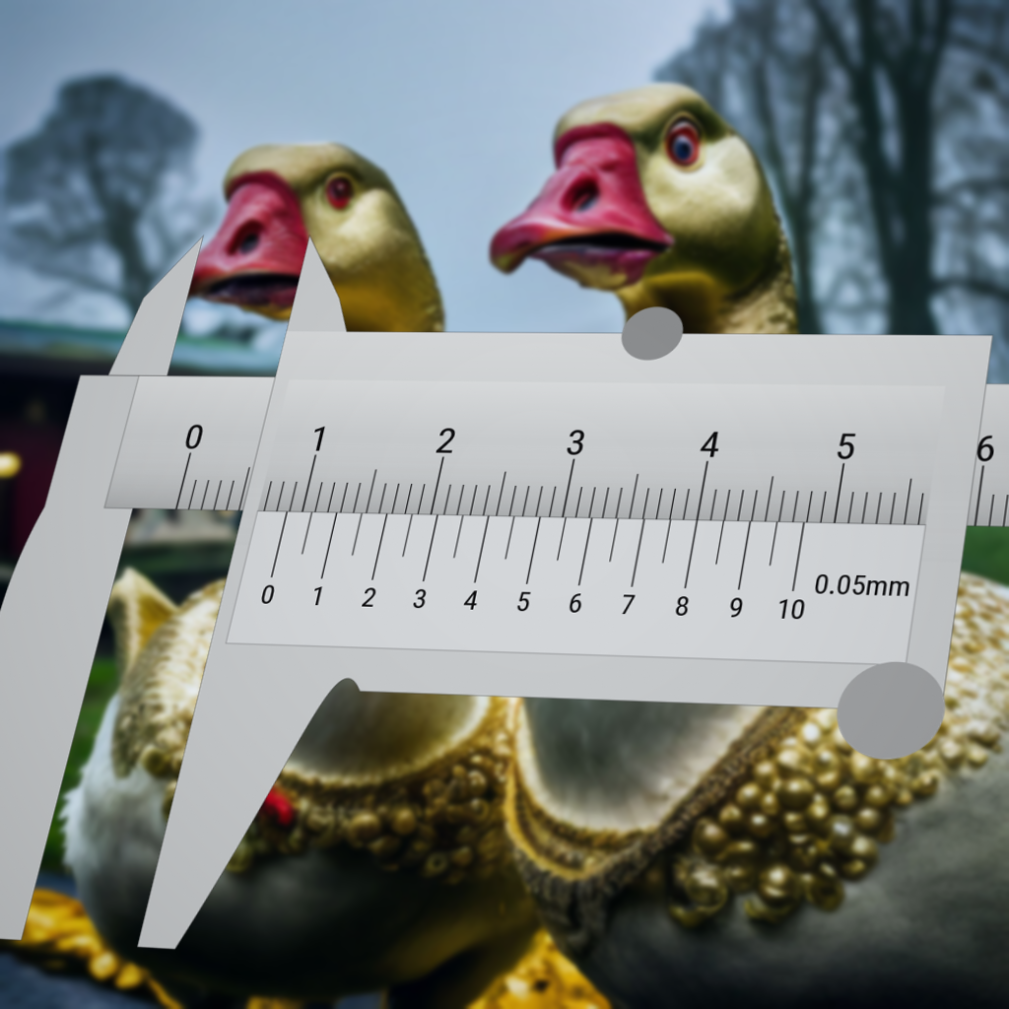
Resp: 8.8
